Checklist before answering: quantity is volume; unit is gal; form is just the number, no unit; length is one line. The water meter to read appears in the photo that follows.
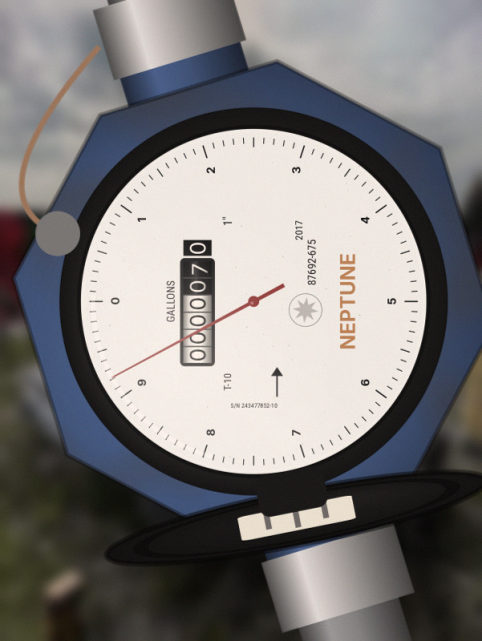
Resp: 69.2
